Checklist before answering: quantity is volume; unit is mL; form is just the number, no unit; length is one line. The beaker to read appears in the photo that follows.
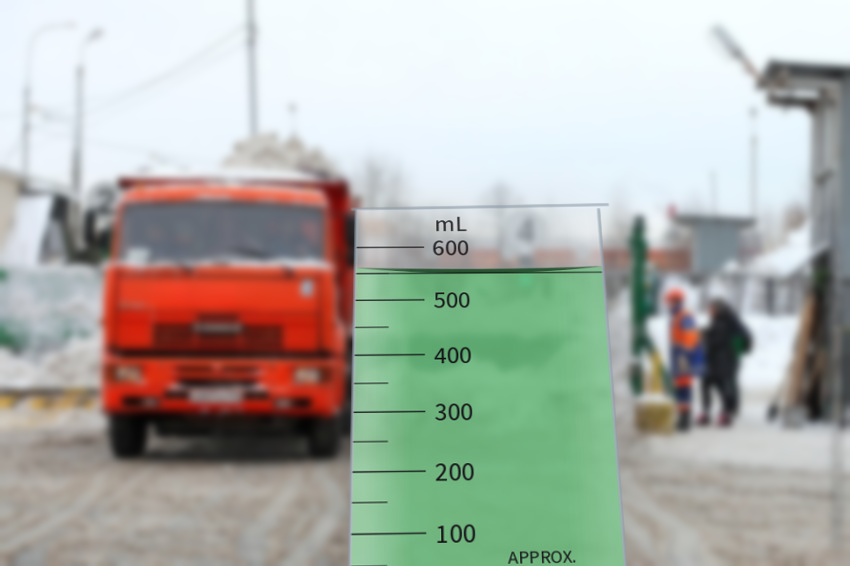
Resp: 550
